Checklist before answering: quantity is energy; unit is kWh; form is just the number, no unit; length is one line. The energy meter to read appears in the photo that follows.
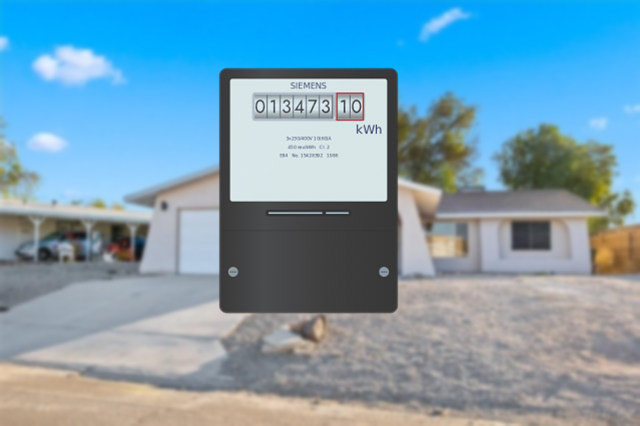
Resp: 13473.10
